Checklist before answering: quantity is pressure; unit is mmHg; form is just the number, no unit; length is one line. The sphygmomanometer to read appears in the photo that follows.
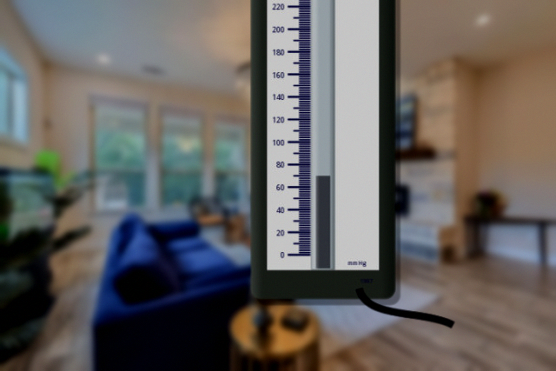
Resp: 70
